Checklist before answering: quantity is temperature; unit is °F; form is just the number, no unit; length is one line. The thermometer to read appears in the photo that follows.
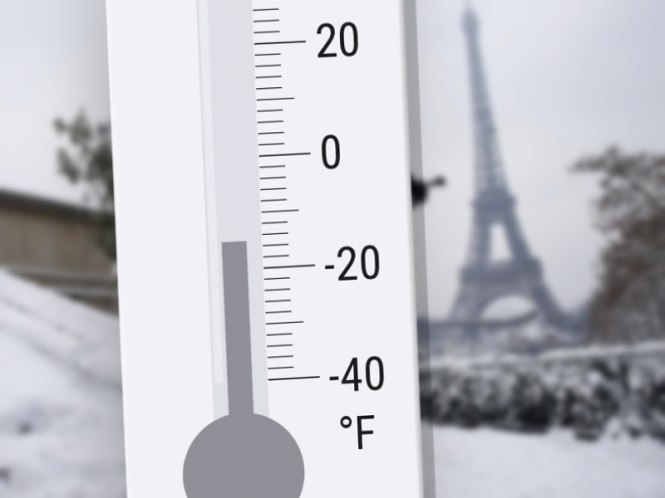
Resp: -15
